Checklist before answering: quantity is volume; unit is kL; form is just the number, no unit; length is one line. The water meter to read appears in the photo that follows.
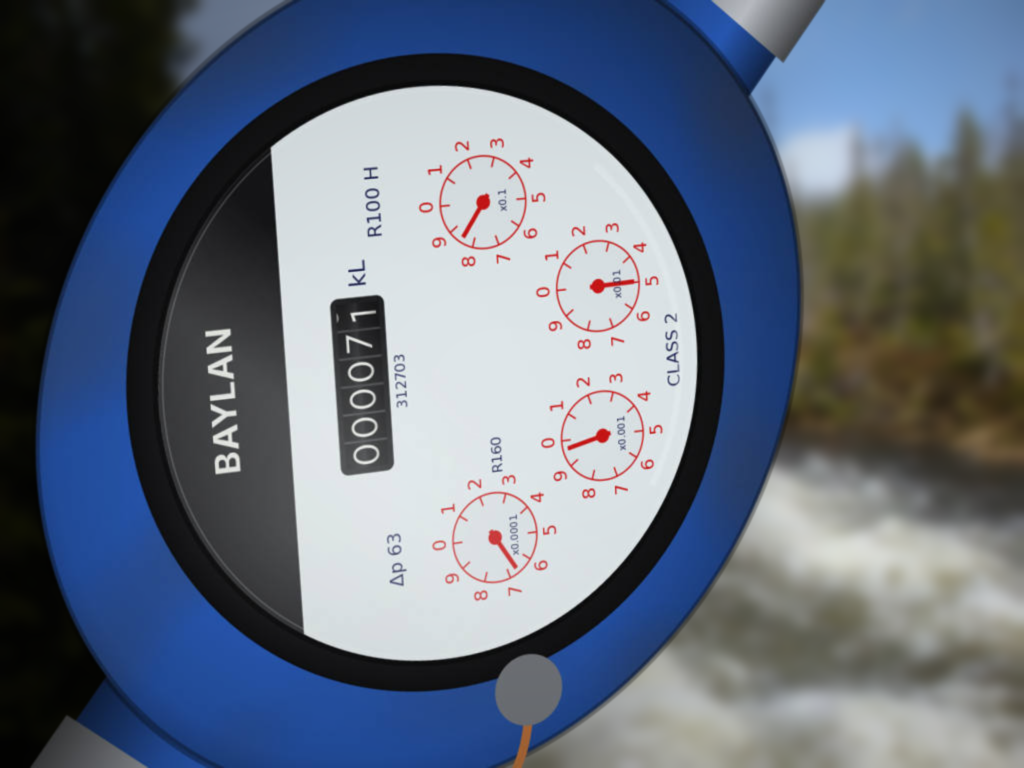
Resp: 70.8496
